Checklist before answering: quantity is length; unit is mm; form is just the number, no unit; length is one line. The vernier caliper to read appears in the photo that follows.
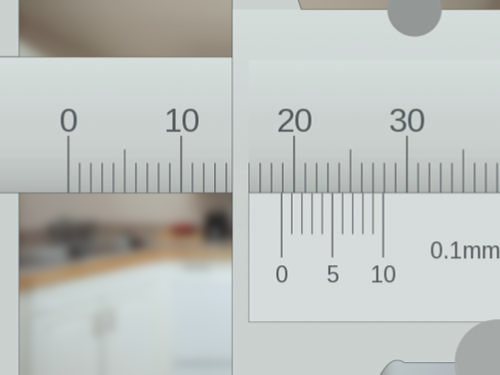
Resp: 18.9
